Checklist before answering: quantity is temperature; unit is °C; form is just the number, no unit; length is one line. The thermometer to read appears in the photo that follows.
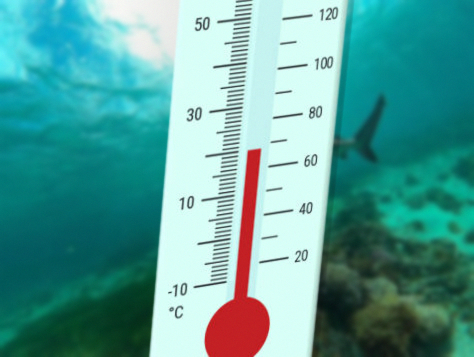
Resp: 20
